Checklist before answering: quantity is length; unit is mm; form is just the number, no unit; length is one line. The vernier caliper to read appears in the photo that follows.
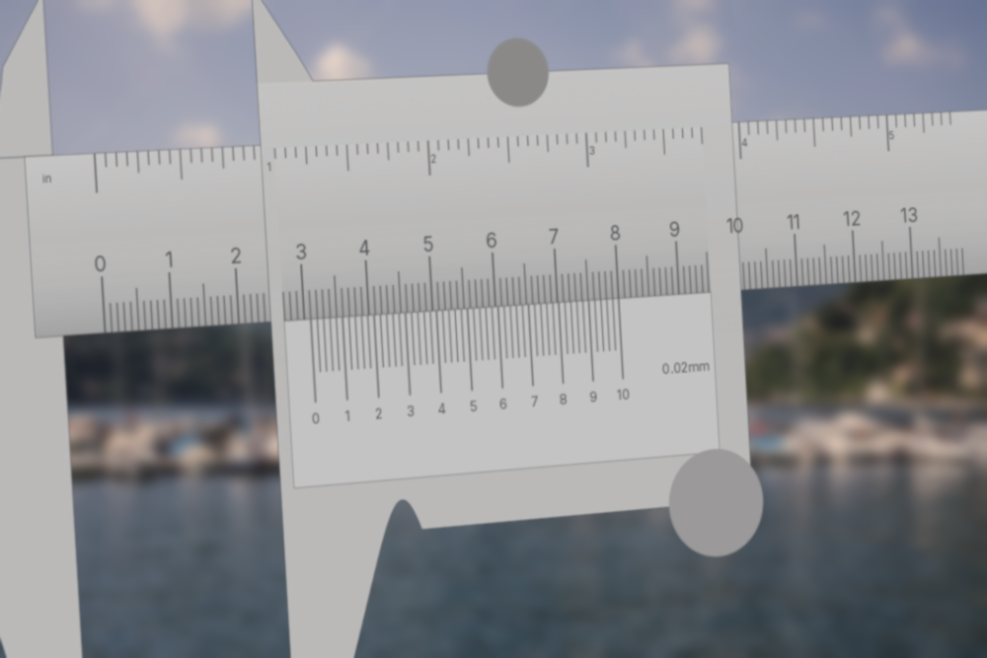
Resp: 31.0
